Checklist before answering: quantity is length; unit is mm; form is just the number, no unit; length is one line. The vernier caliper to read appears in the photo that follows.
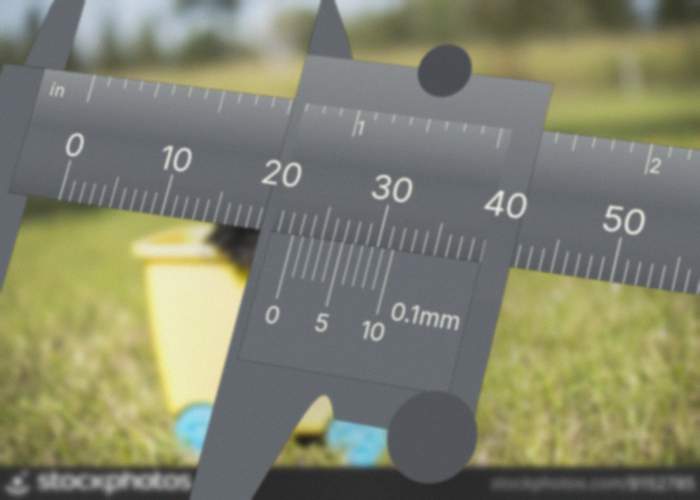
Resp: 22.4
